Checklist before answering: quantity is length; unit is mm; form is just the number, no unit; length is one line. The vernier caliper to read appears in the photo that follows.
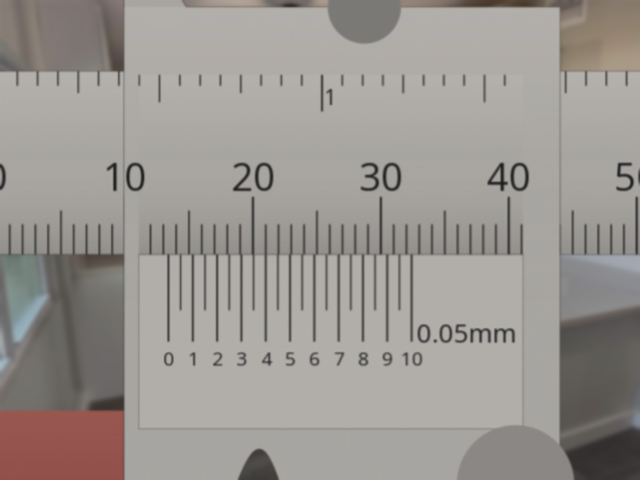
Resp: 13.4
